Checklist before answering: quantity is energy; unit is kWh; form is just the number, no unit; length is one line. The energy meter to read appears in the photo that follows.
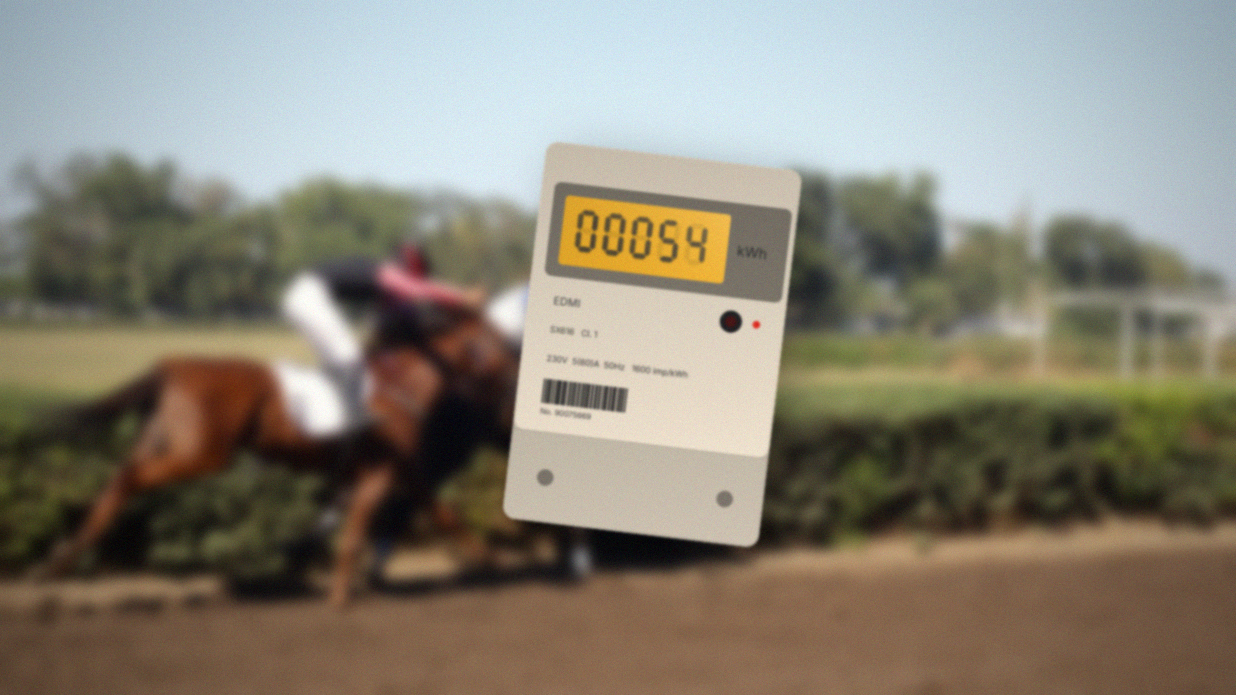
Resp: 54
